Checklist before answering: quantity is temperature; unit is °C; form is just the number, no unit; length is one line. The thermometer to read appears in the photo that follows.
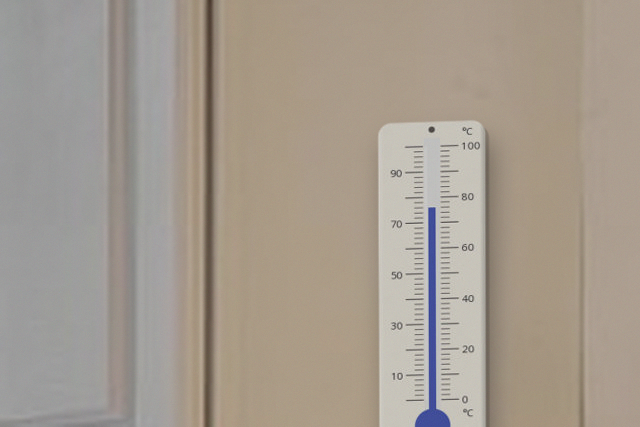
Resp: 76
